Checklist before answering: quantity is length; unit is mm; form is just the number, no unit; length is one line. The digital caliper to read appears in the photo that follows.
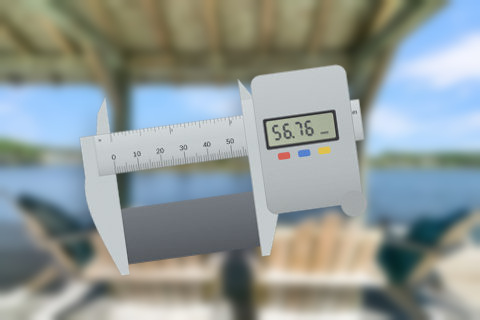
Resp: 56.76
